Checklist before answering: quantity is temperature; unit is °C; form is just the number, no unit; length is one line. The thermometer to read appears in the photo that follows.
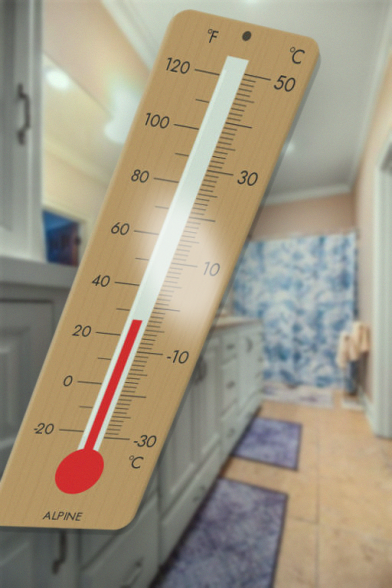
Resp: -3
